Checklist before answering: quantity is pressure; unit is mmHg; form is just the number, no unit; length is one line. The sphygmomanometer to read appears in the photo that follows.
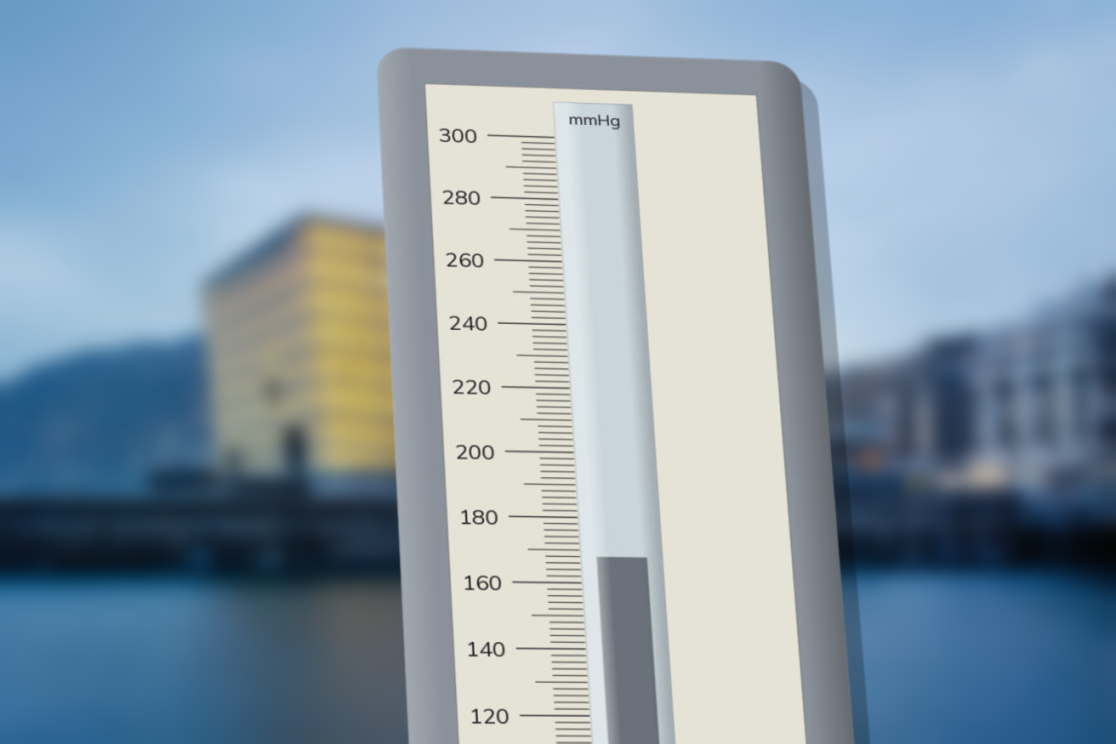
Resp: 168
